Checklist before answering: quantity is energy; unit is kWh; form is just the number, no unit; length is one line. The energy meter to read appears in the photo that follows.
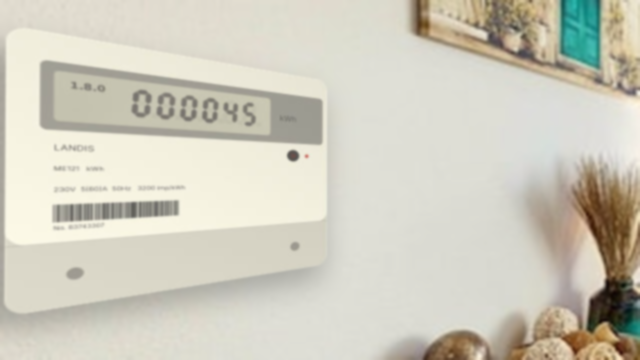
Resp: 45
